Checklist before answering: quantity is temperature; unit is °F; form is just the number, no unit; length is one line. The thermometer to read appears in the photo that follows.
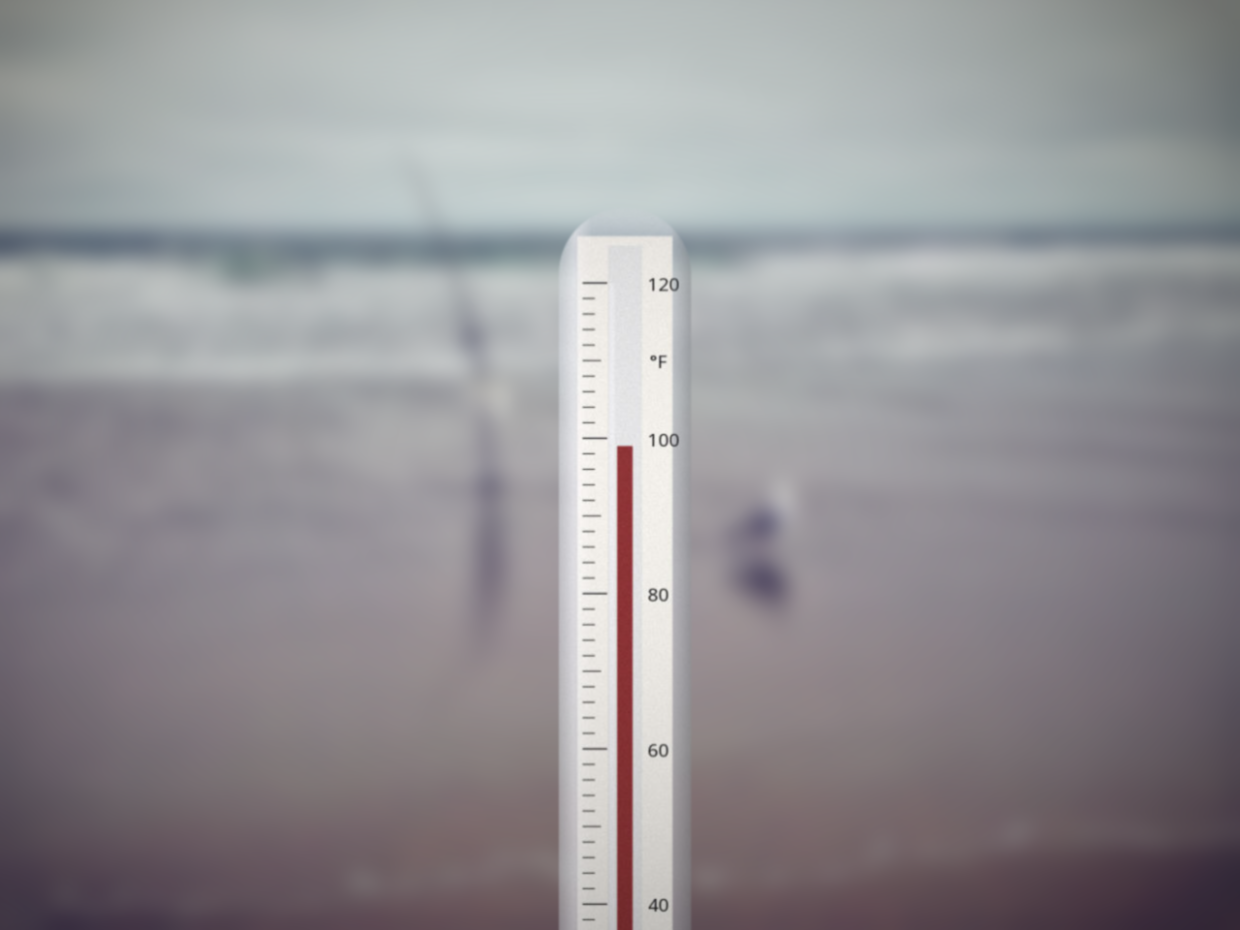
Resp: 99
